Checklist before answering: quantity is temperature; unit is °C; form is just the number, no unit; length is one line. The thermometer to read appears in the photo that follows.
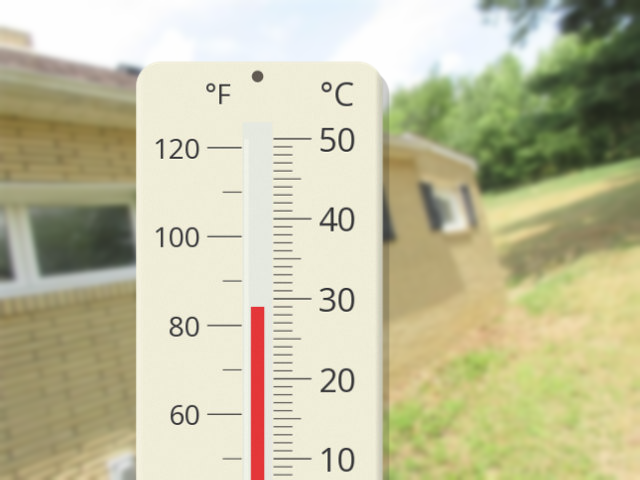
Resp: 29
